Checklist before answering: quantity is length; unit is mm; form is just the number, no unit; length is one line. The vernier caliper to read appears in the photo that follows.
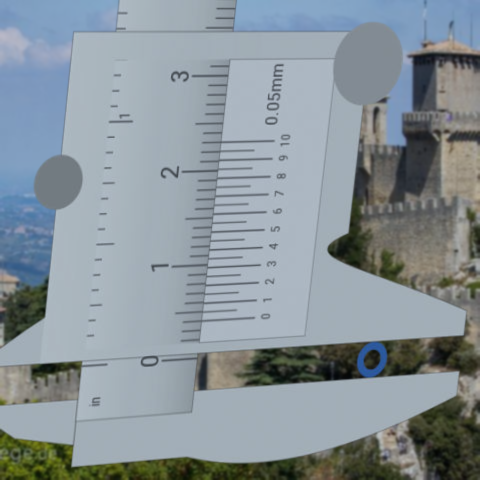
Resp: 4.0
